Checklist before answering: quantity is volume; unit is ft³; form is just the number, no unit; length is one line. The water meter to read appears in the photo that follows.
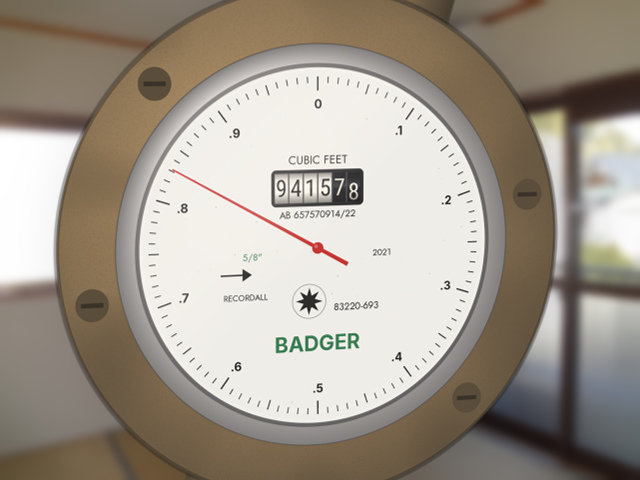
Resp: 941577.83
